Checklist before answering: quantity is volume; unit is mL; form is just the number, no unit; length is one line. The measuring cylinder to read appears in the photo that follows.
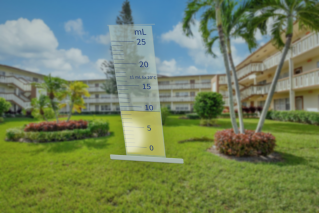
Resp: 9
